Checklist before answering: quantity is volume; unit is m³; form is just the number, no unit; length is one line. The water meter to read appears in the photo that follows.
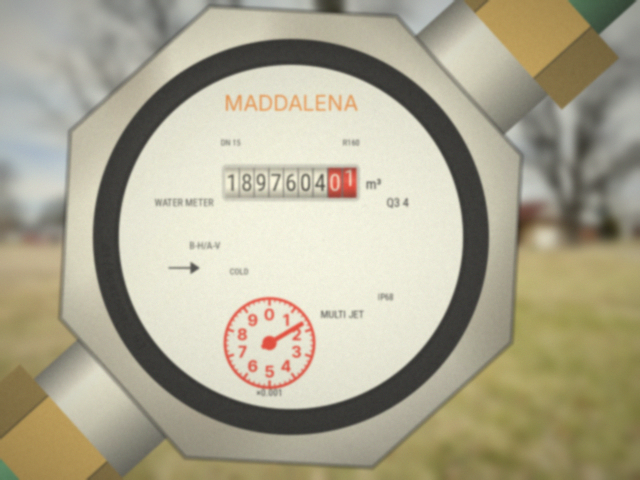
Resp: 1897604.011
